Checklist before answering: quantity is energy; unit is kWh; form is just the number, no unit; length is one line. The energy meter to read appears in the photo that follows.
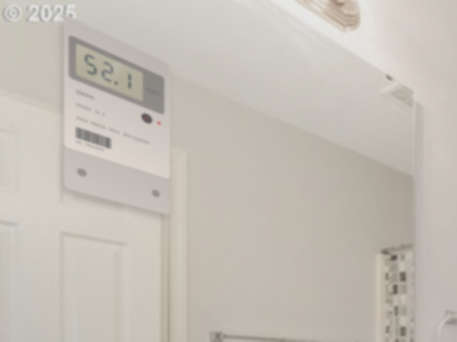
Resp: 52.1
